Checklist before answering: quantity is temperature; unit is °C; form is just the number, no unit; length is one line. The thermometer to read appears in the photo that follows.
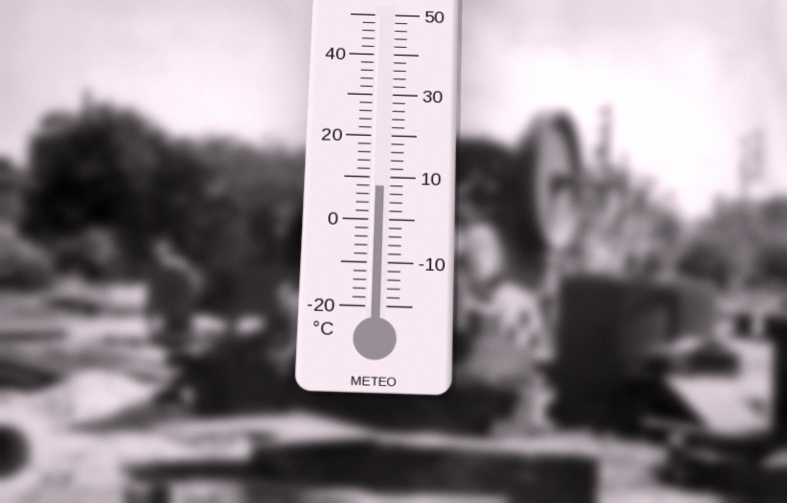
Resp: 8
